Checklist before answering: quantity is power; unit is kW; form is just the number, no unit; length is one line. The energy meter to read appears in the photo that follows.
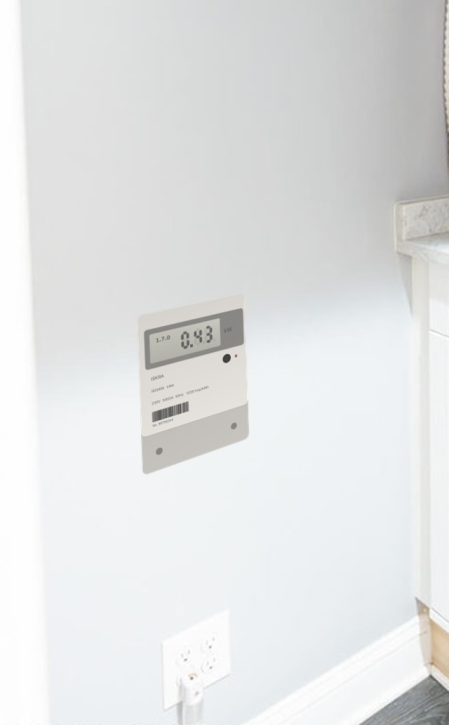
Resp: 0.43
